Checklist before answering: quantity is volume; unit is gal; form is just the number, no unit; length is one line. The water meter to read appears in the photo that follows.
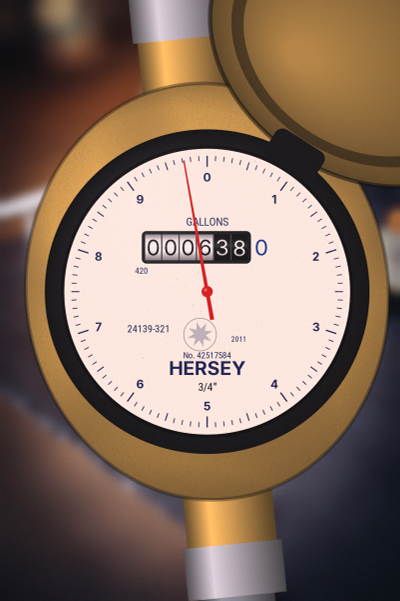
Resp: 6379.7
